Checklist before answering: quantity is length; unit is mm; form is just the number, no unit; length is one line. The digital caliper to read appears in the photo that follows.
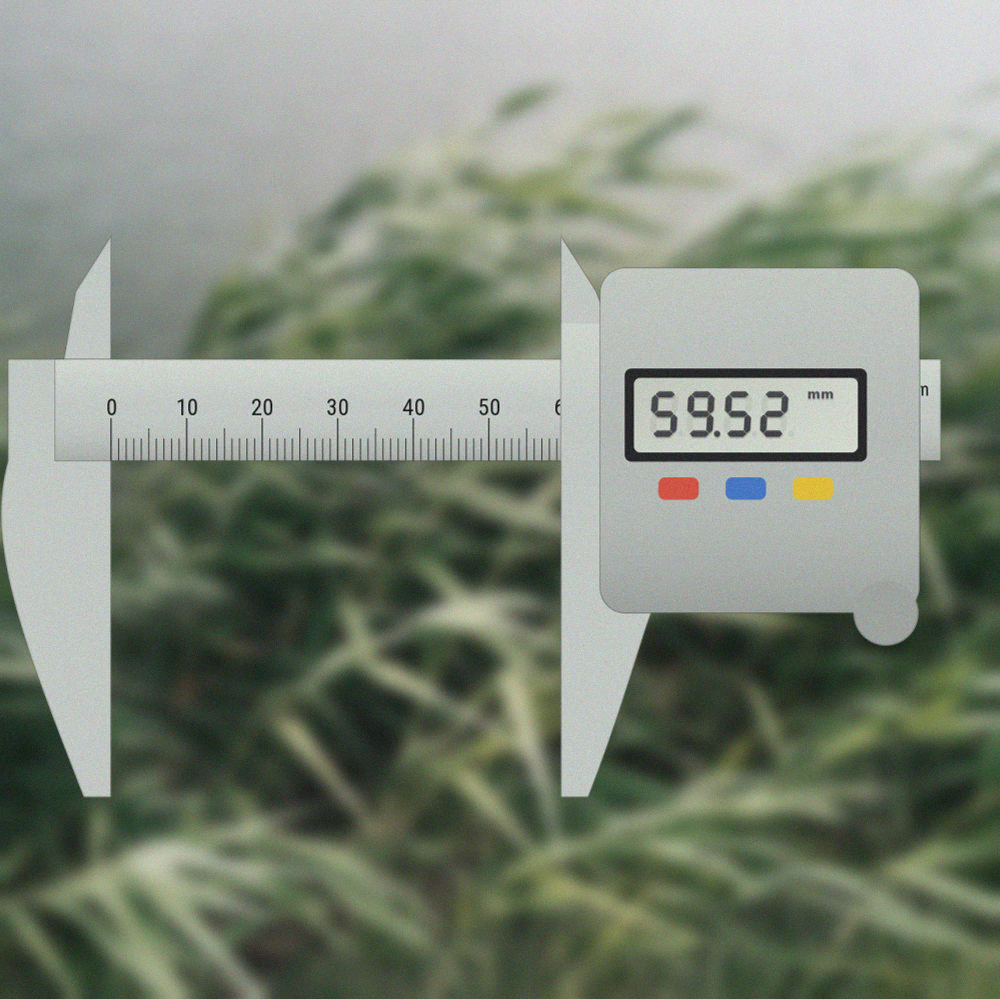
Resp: 59.52
